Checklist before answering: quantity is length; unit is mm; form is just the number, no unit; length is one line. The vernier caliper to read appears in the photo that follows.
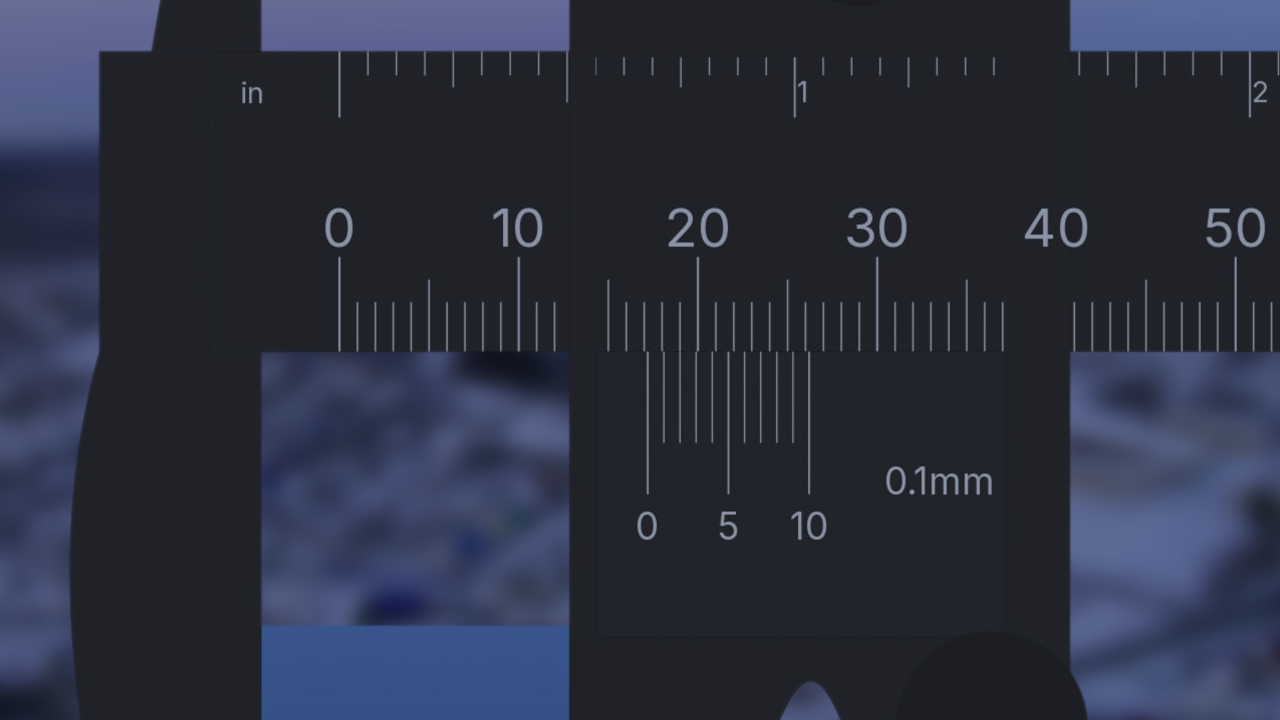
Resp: 17.2
